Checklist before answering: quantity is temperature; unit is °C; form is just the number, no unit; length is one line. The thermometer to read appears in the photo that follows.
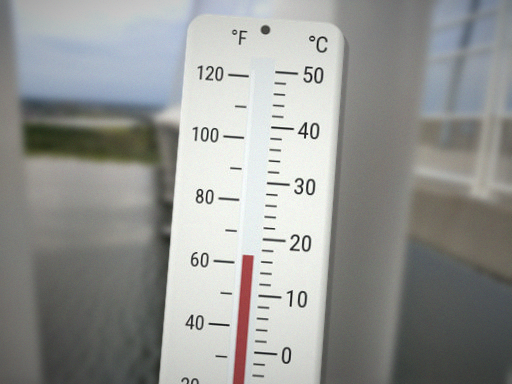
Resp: 17
